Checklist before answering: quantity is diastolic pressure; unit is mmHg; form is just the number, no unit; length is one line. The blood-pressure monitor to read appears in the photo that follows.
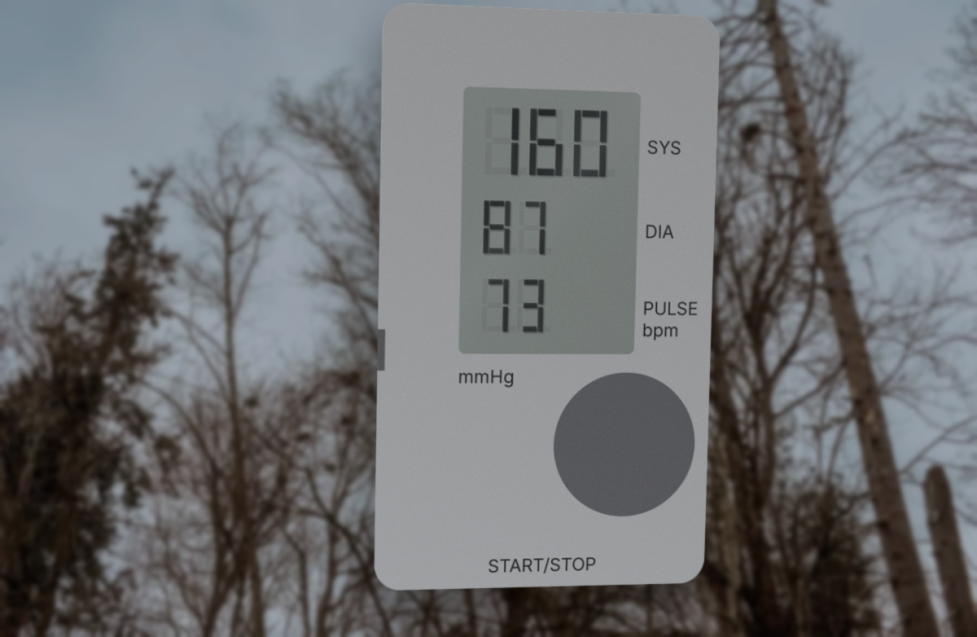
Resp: 87
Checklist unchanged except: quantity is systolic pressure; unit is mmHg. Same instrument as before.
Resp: 160
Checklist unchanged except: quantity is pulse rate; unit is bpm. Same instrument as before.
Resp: 73
